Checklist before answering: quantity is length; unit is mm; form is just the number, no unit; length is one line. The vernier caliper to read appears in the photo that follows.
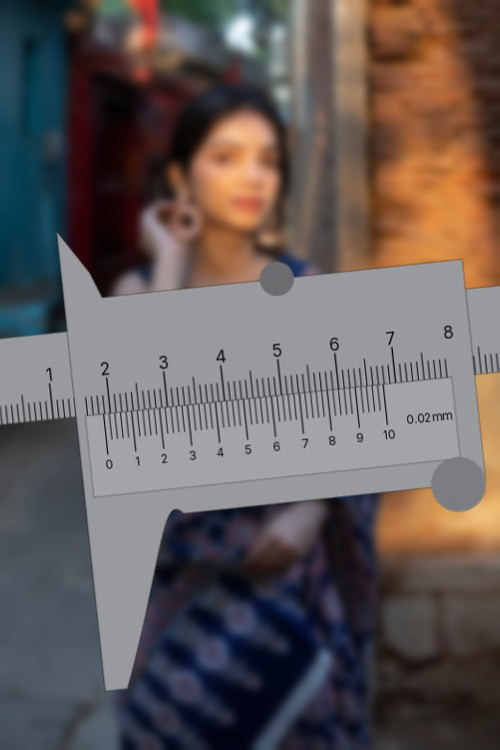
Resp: 18.8
